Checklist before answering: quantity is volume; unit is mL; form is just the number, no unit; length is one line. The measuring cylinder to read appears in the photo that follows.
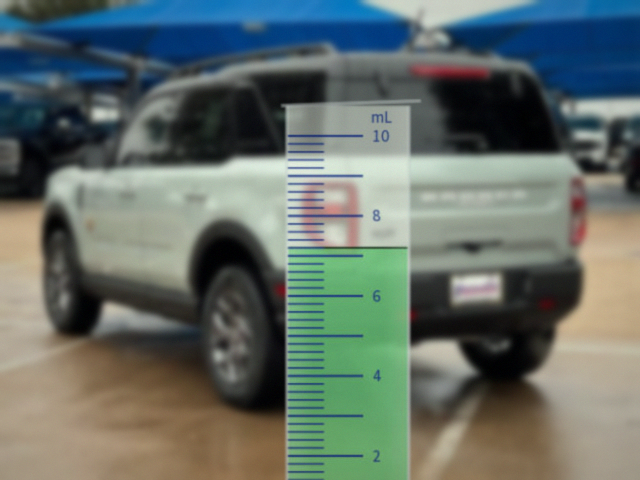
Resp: 7.2
